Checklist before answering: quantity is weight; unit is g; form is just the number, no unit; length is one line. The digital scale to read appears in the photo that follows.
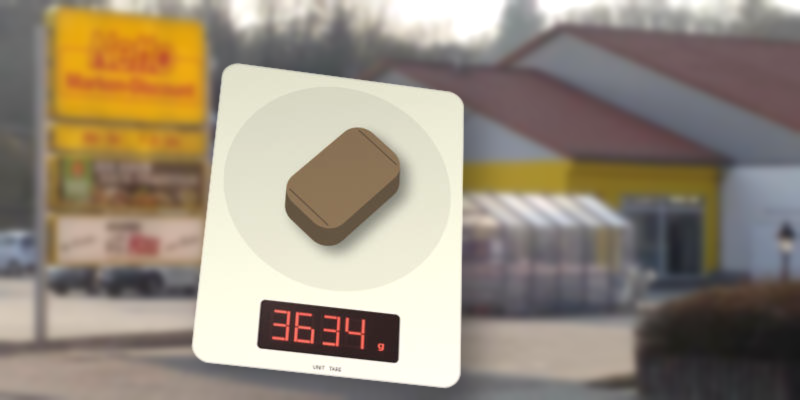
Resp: 3634
